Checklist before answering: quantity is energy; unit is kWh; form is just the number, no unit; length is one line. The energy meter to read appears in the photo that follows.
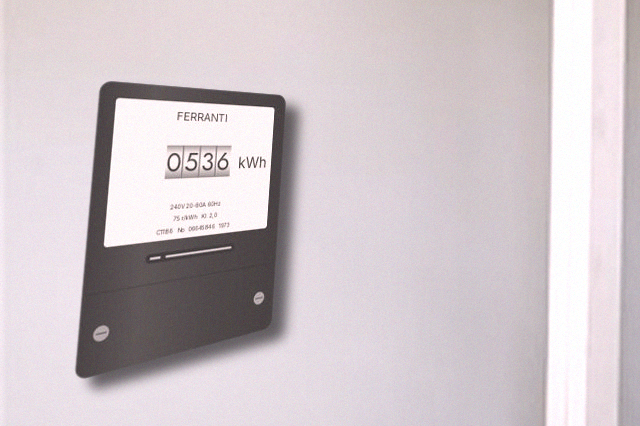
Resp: 536
